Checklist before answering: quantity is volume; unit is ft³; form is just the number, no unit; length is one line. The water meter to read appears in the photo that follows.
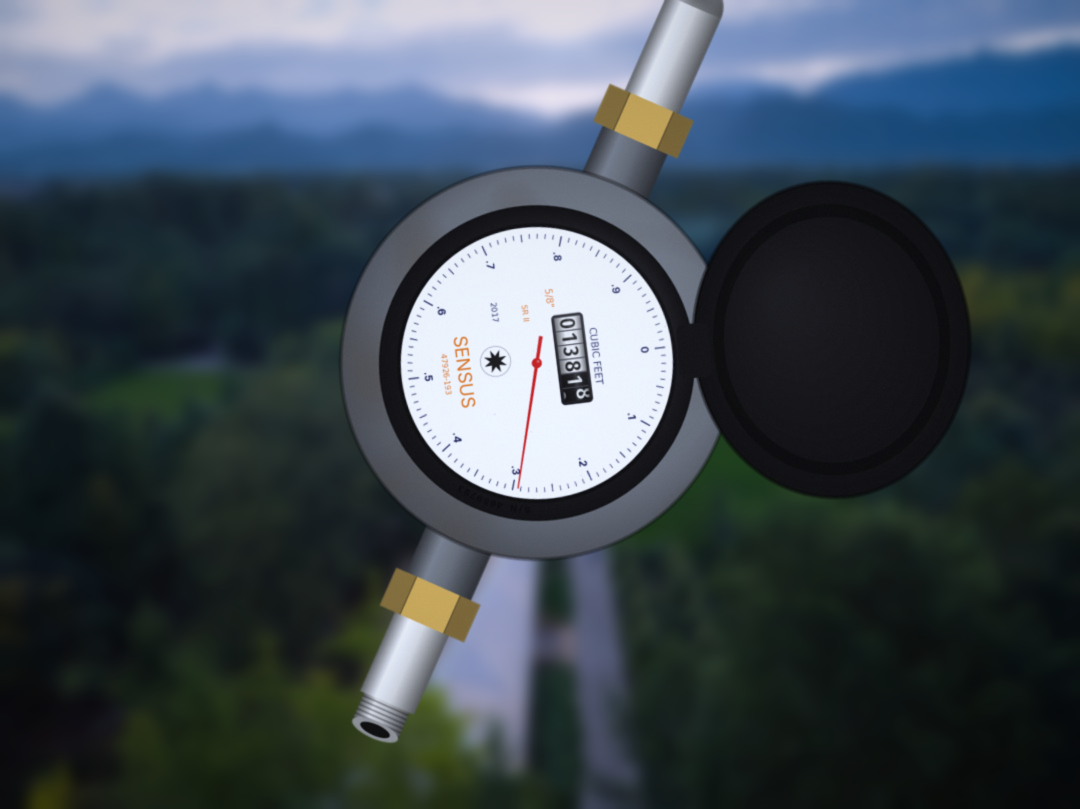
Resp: 13818.29
